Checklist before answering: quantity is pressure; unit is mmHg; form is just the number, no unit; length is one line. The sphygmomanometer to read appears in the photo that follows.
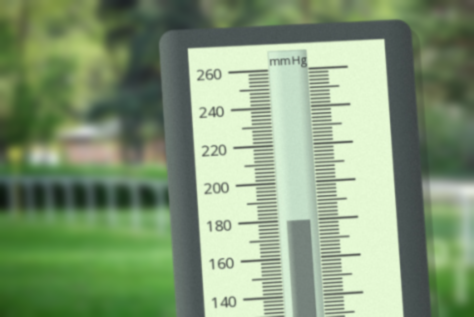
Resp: 180
